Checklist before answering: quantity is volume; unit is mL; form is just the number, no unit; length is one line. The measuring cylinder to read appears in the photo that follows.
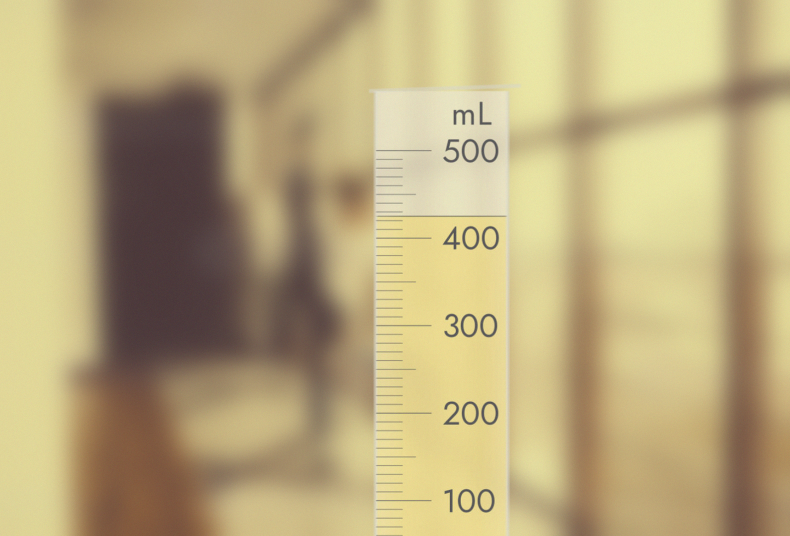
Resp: 425
